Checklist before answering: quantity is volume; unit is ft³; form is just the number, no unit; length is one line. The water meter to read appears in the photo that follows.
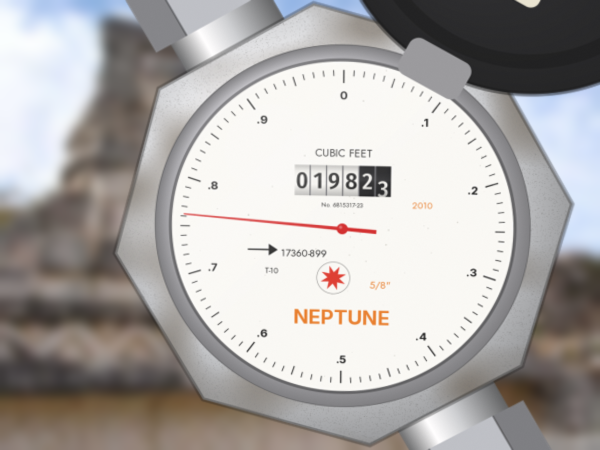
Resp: 19822.76
